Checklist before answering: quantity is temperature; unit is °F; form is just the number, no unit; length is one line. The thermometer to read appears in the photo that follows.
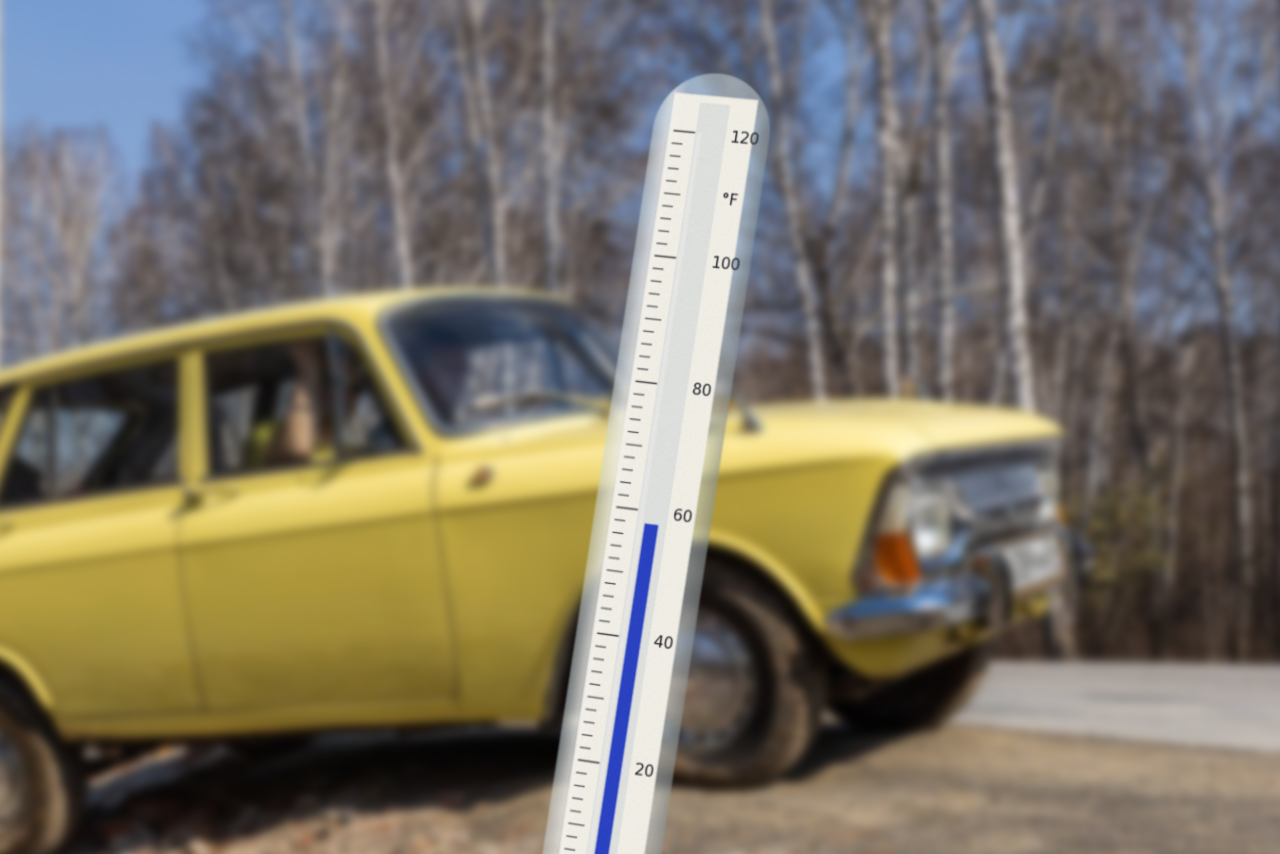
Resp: 58
